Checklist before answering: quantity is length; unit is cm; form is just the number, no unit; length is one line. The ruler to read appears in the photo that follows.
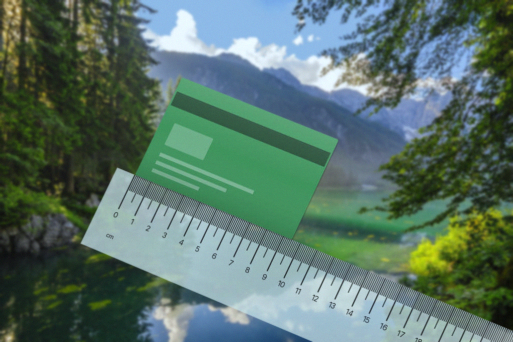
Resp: 9.5
